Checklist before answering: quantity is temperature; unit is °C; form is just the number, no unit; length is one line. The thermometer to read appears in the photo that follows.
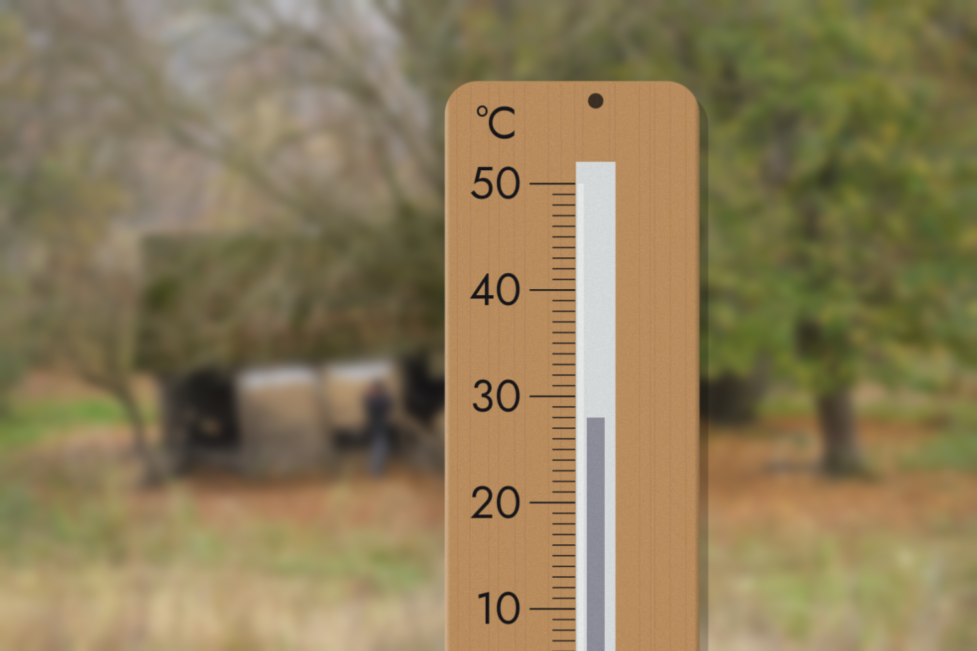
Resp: 28
